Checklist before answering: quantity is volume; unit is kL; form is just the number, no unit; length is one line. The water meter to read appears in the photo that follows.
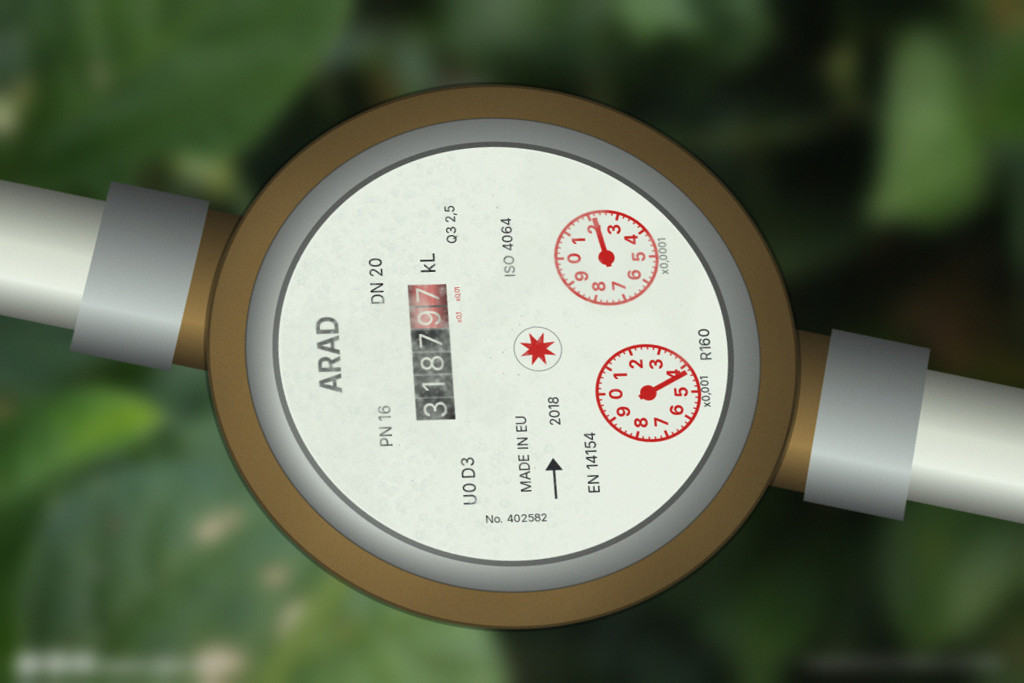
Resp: 3187.9742
